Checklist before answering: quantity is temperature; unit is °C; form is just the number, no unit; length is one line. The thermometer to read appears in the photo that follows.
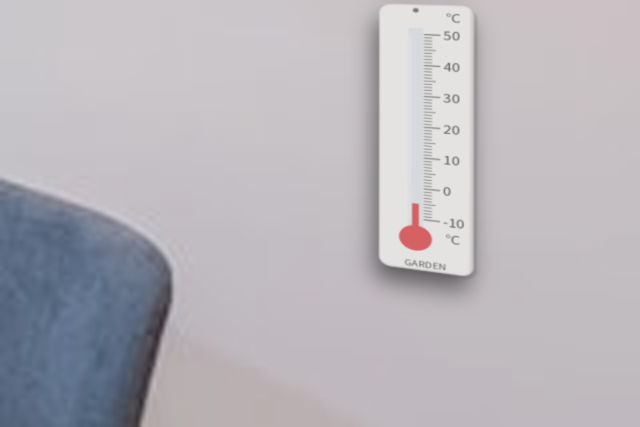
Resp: -5
